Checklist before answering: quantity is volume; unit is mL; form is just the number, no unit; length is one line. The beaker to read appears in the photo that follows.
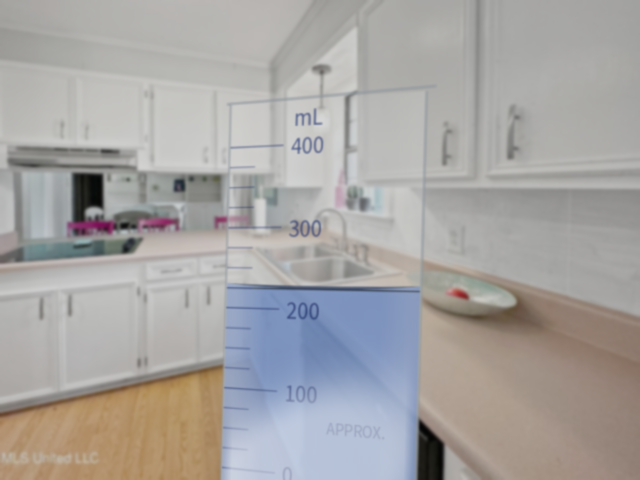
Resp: 225
